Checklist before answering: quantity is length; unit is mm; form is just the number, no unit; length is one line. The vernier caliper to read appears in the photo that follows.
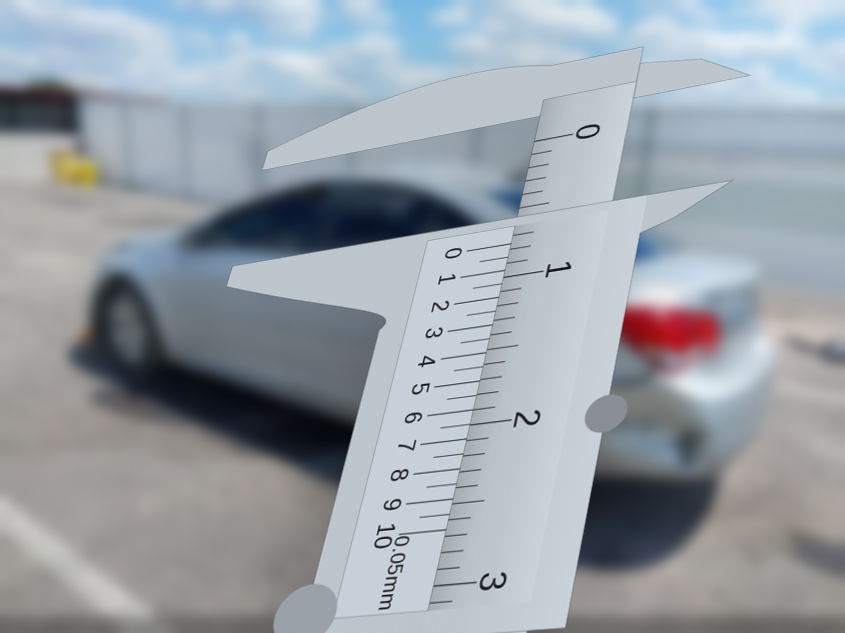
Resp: 7.6
